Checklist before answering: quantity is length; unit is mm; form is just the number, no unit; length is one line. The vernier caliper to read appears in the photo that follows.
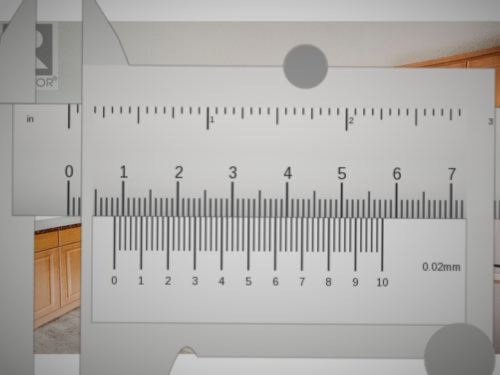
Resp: 8.5
